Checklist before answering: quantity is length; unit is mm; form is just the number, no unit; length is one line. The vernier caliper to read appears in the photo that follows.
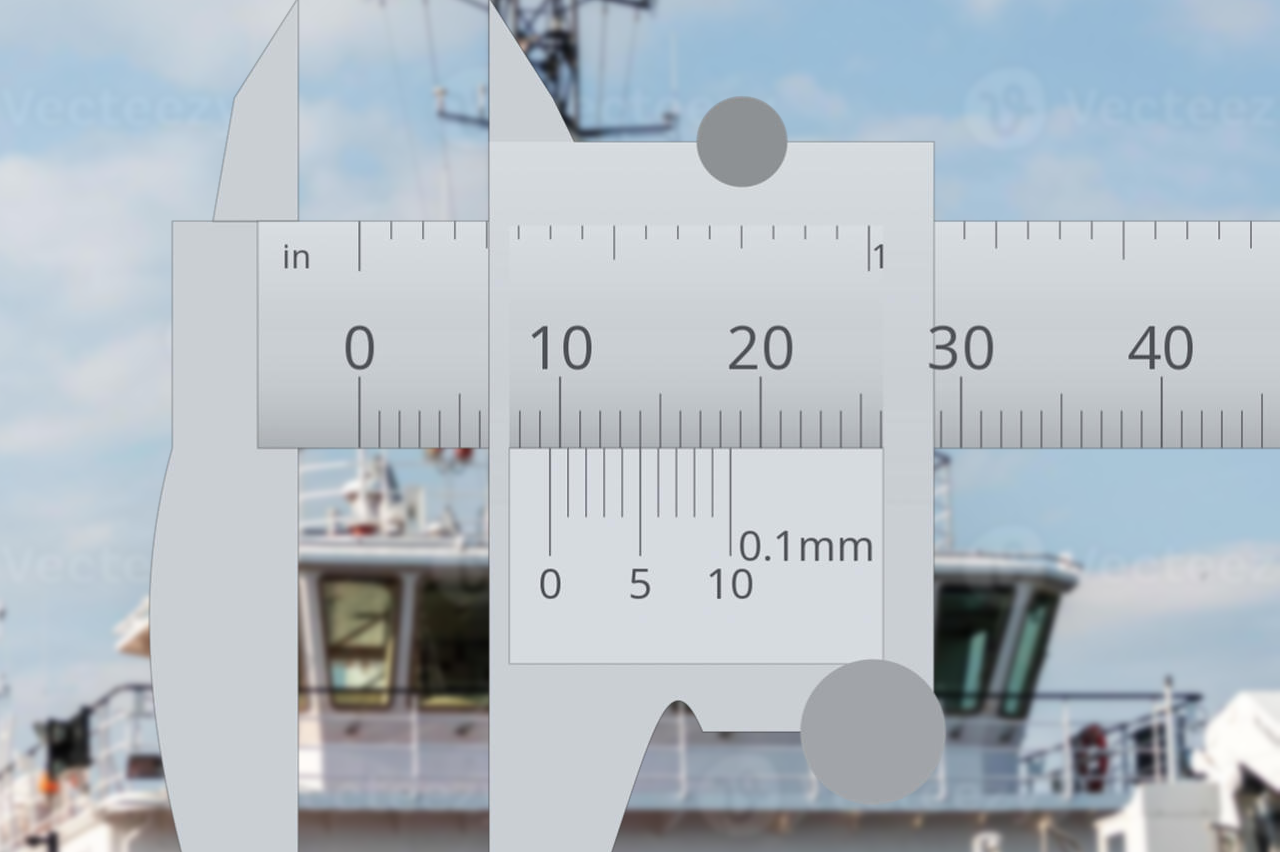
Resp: 9.5
